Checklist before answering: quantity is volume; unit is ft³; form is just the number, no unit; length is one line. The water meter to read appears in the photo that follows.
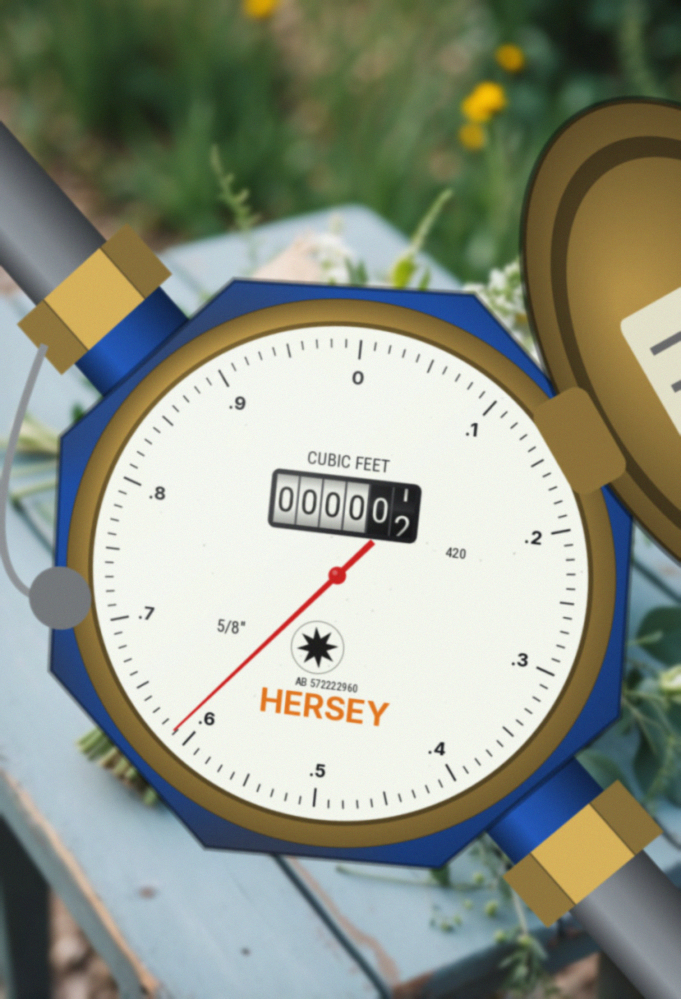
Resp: 1.61
